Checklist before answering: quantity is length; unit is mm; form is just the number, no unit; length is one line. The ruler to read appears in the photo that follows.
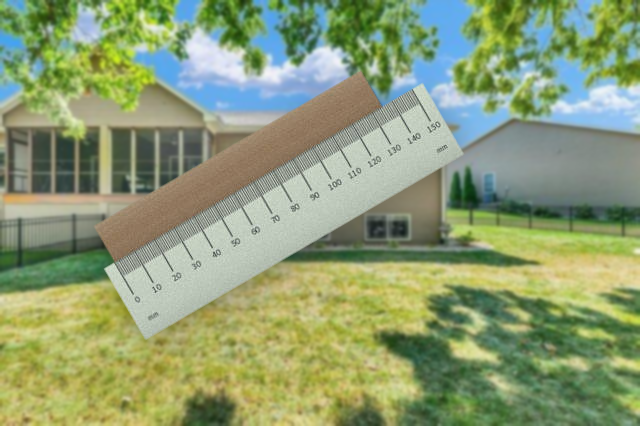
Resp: 135
